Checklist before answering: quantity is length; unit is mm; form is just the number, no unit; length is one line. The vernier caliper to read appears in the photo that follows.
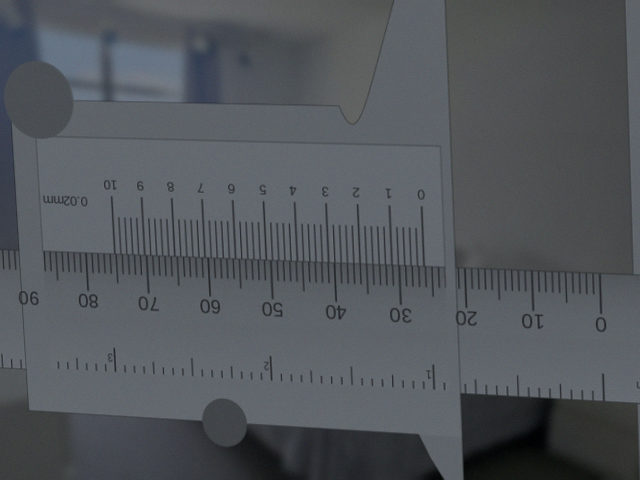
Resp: 26.2
